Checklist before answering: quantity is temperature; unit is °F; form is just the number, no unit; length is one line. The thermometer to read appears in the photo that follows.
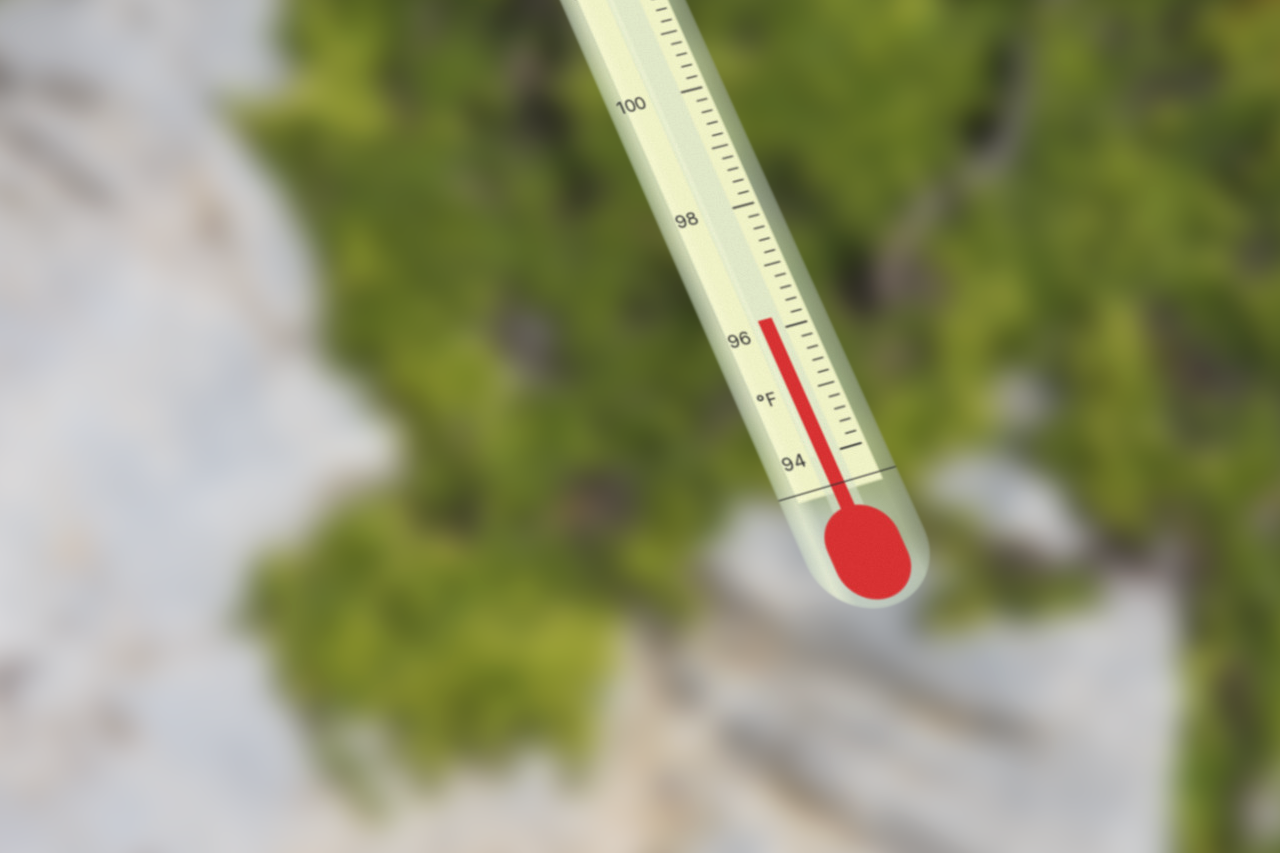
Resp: 96.2
